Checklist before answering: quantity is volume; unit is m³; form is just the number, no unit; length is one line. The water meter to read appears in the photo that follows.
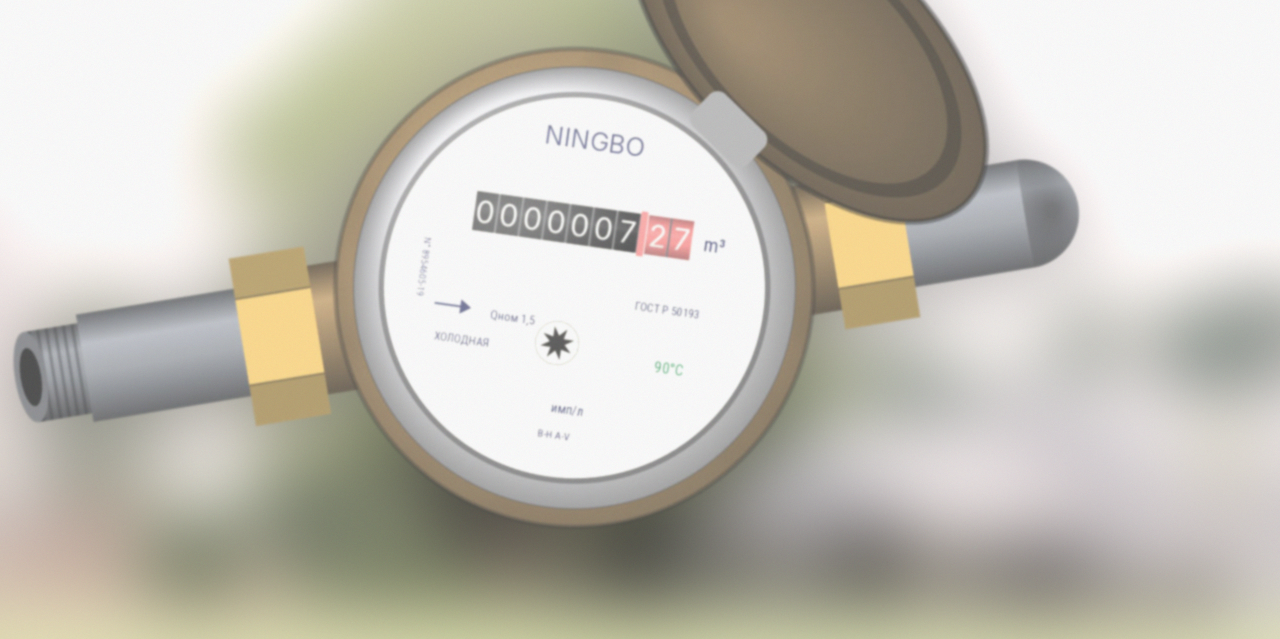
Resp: 7.27
